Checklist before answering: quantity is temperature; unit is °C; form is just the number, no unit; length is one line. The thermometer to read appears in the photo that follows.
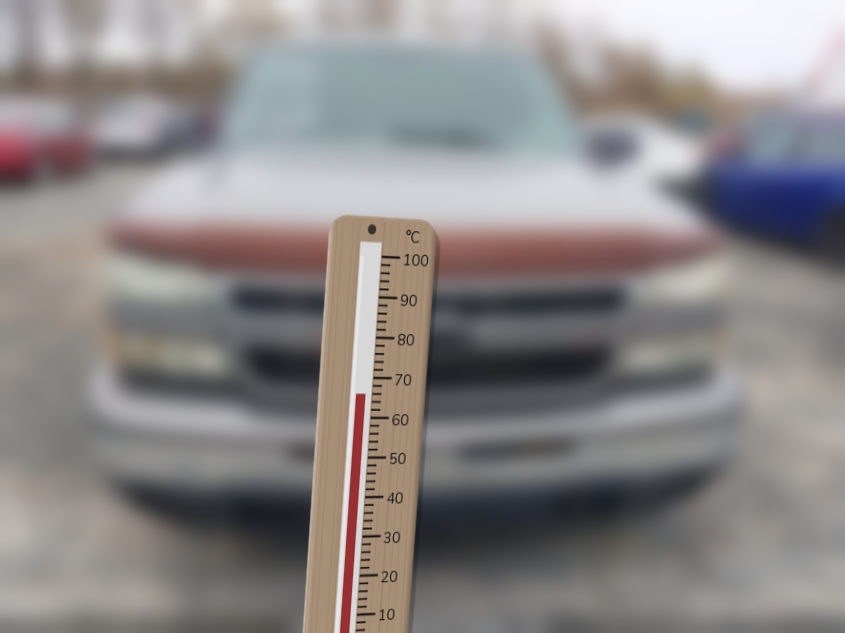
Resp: 66
